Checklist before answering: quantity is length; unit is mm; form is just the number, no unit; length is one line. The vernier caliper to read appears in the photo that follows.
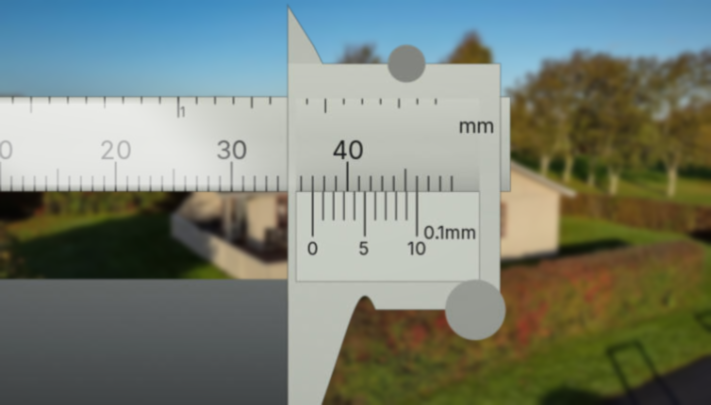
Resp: 37.0
